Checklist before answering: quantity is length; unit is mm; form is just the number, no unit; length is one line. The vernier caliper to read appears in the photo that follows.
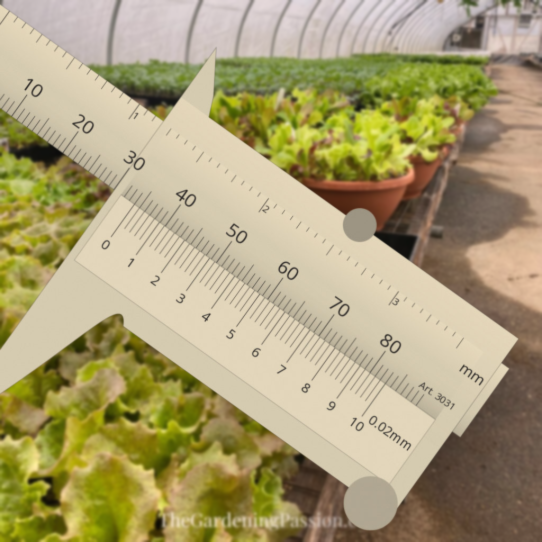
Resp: 34.0
